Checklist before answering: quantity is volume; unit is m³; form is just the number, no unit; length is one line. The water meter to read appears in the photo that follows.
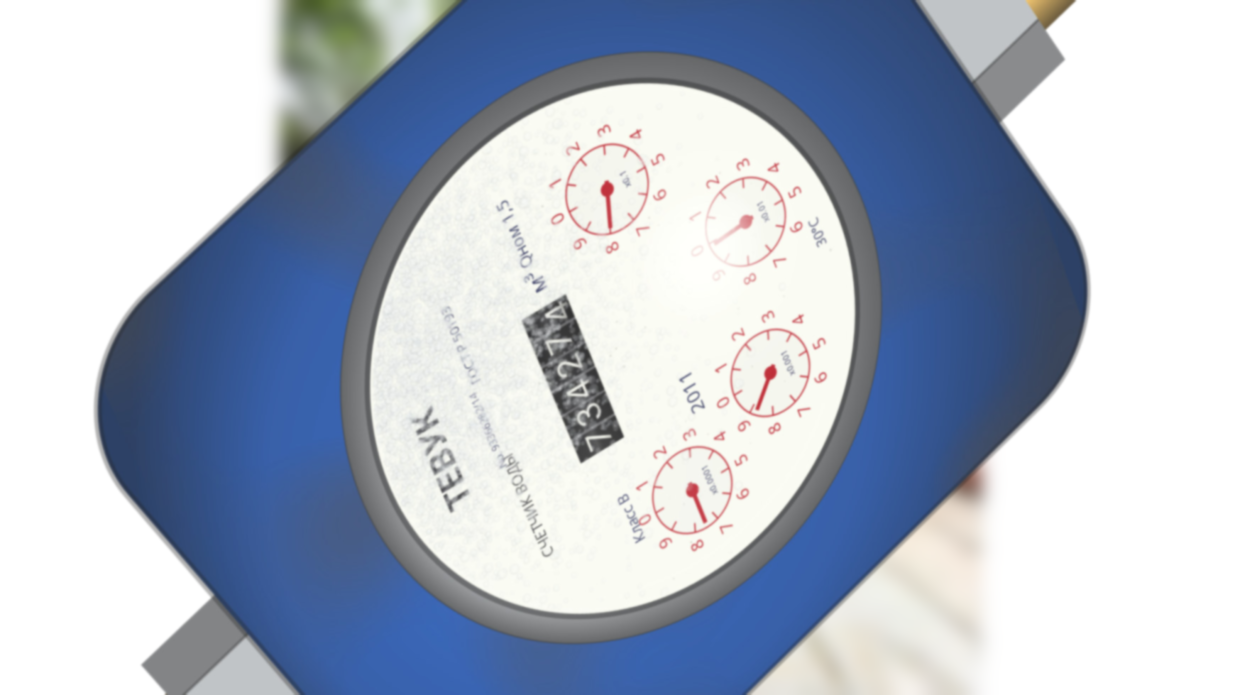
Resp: 734273.7987
